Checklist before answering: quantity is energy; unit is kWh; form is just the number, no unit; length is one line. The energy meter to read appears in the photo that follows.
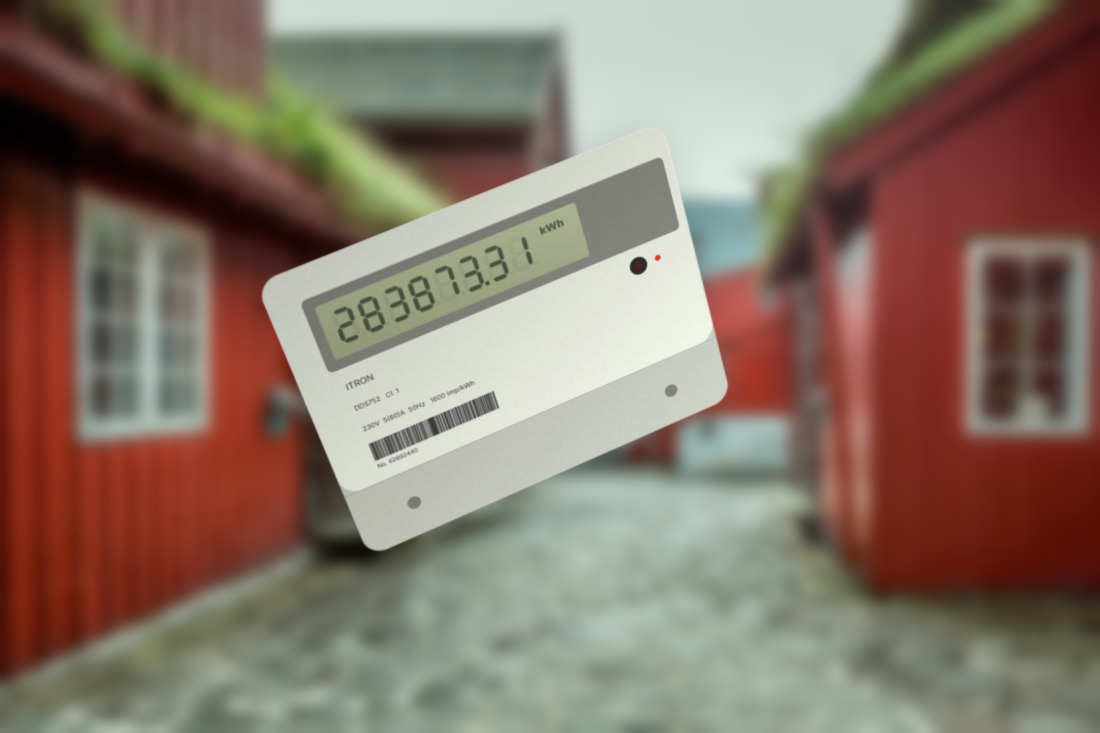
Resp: 283873.31
